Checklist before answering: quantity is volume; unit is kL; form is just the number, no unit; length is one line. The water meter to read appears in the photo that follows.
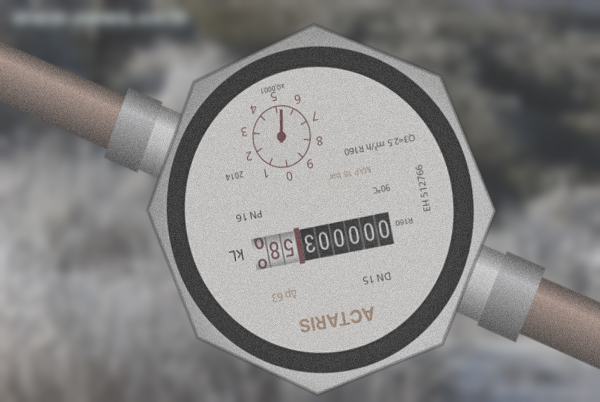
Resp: 3.5885
